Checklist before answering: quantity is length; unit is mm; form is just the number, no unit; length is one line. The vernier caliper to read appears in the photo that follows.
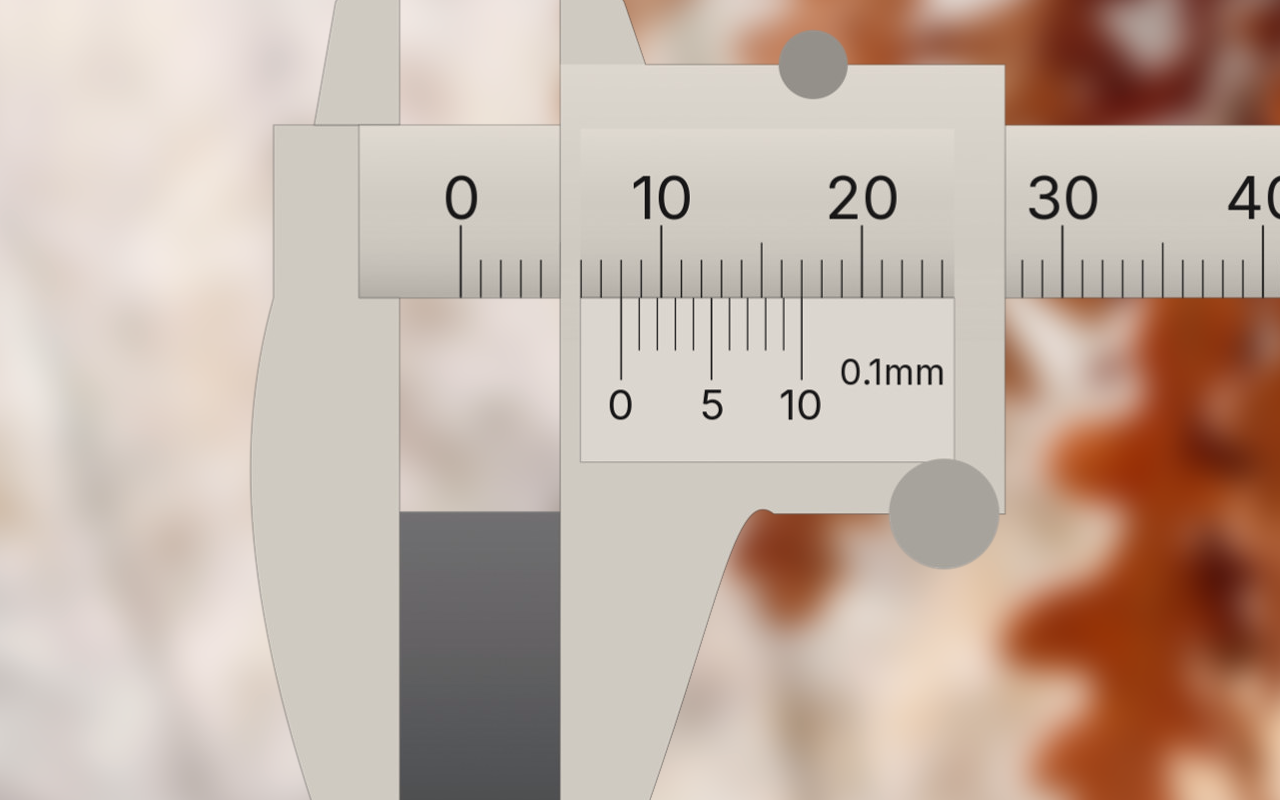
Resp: 8.0
